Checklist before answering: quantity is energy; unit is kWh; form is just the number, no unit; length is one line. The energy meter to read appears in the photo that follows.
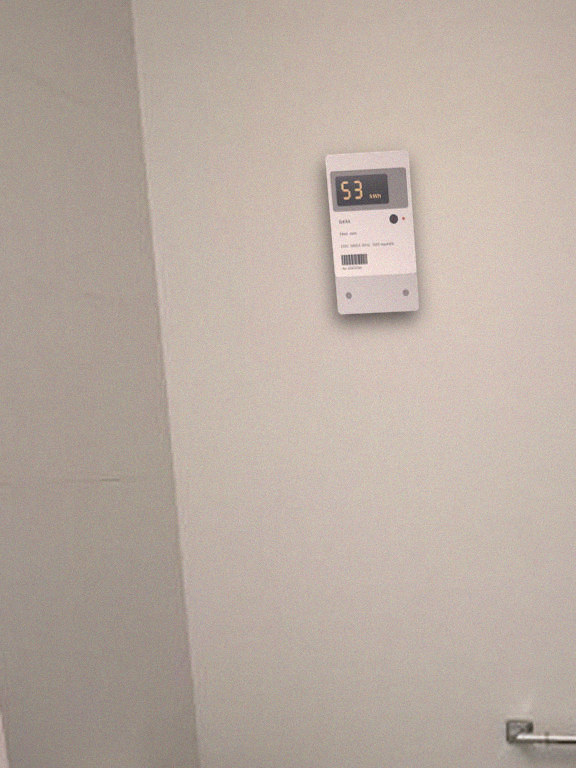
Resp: 53
